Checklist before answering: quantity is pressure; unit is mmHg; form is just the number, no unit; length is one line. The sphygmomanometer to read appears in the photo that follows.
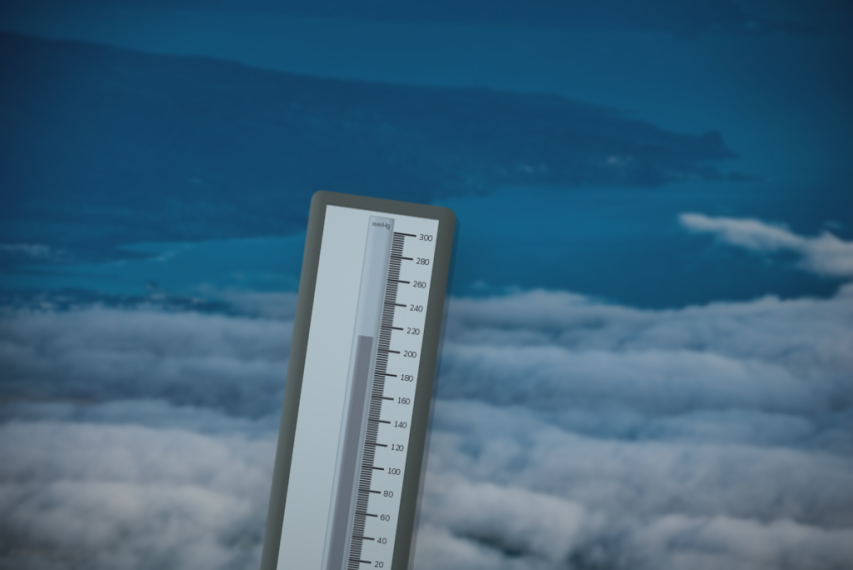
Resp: 210
